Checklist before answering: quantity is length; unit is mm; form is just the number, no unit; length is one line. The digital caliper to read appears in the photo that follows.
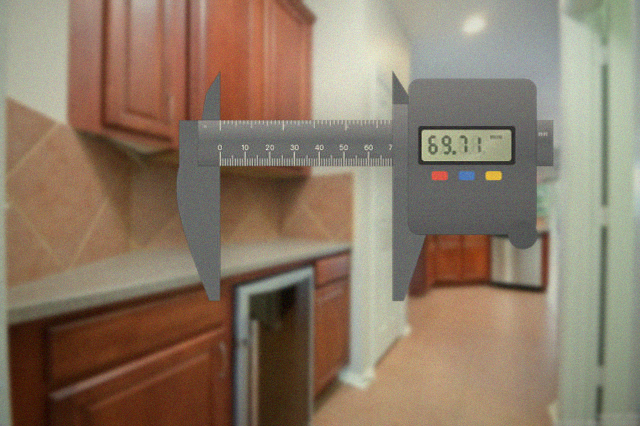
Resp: 69.71
